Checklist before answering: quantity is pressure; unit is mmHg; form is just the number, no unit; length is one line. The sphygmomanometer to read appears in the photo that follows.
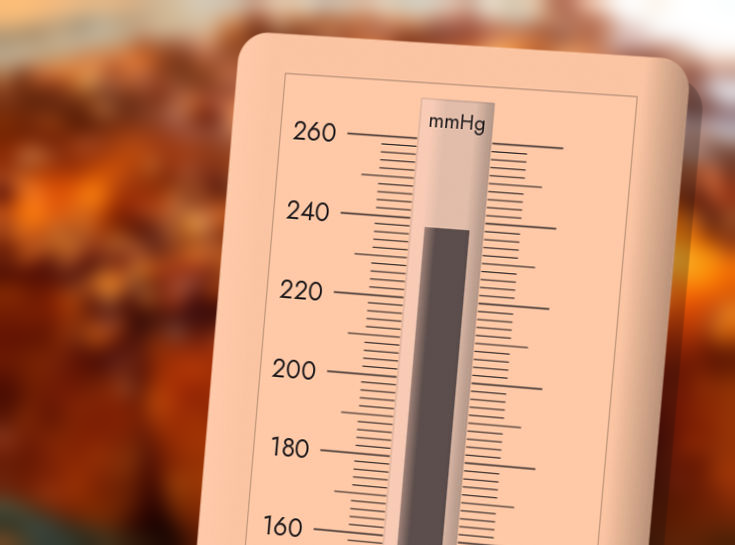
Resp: 238
